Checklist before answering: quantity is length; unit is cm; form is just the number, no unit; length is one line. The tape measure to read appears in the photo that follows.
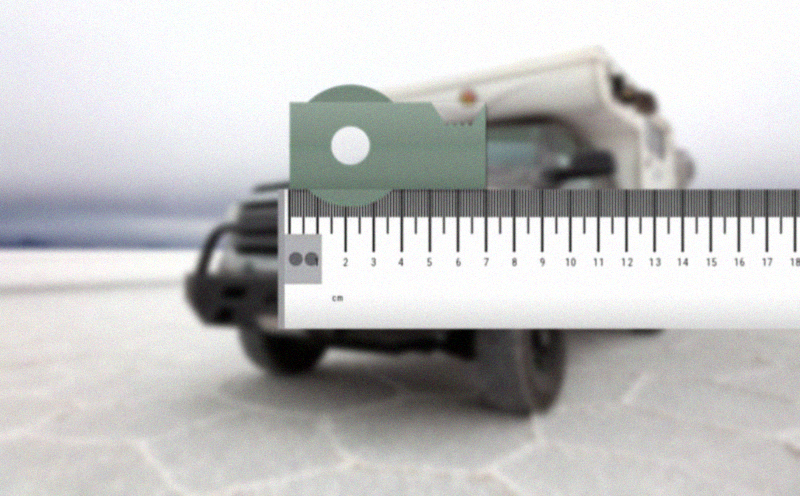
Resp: 7
